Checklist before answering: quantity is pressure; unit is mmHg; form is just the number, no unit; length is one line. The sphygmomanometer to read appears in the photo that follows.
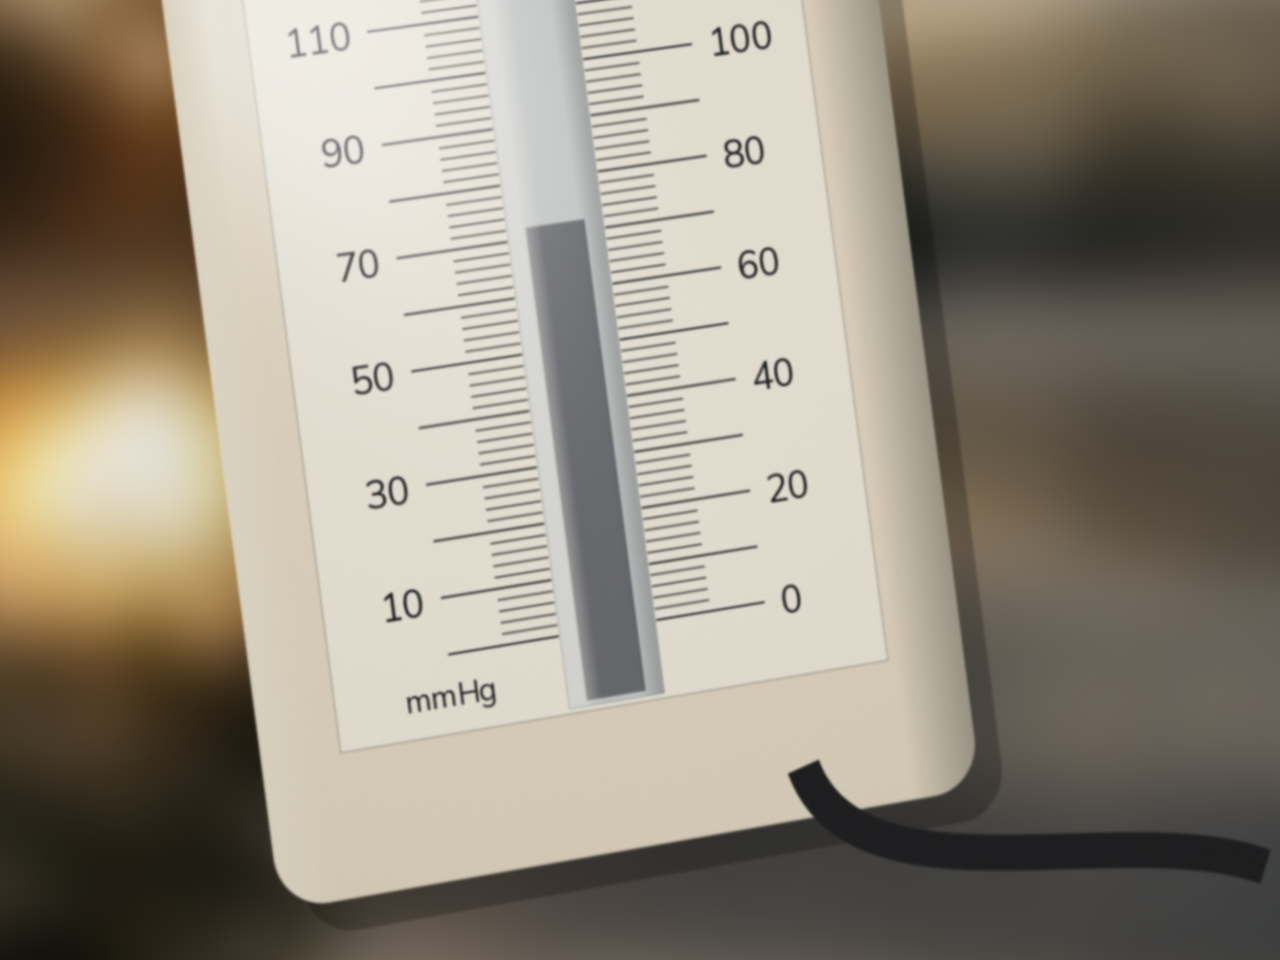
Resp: 72
